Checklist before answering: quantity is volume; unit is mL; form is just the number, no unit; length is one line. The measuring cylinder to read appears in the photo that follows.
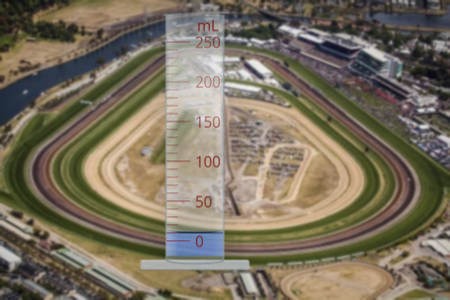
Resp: 10
